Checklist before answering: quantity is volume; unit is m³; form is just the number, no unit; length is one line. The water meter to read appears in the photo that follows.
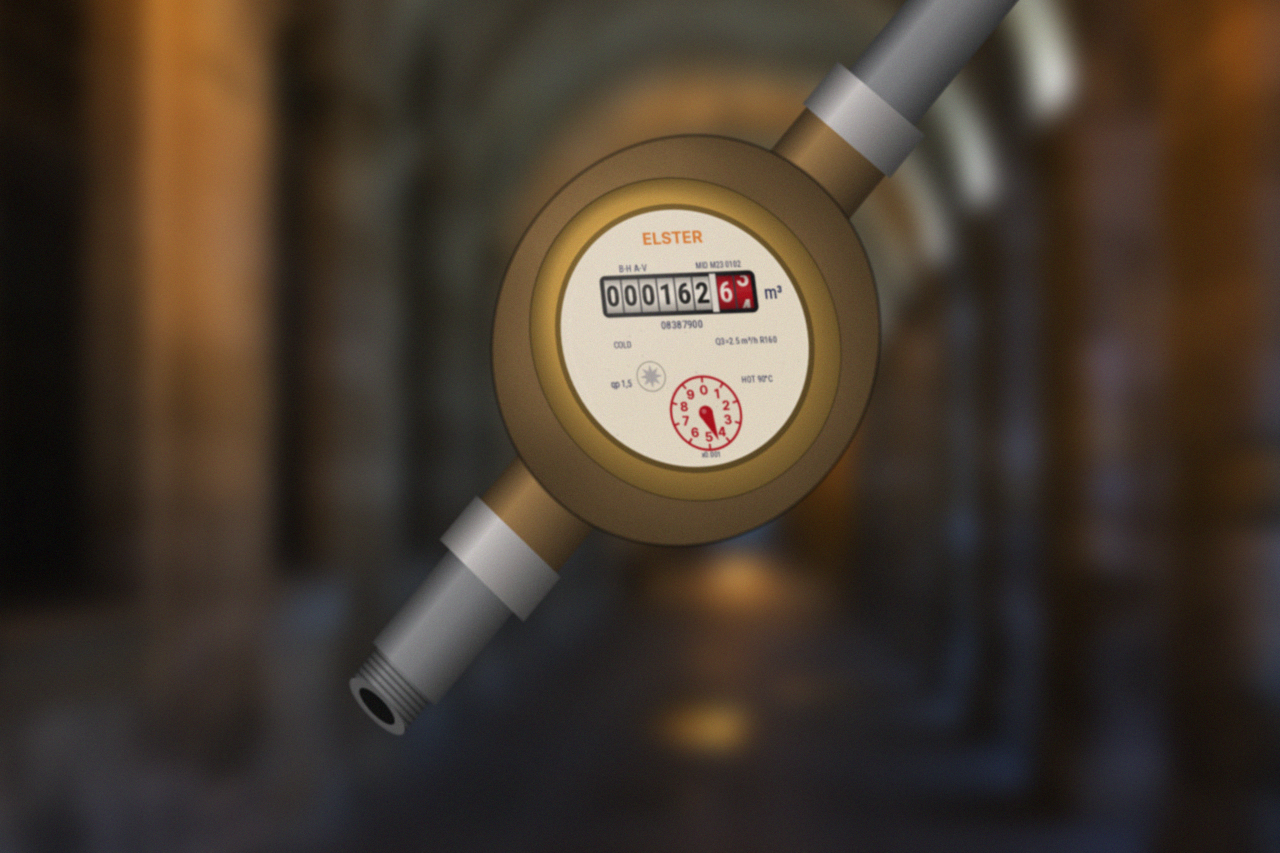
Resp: 162.634
